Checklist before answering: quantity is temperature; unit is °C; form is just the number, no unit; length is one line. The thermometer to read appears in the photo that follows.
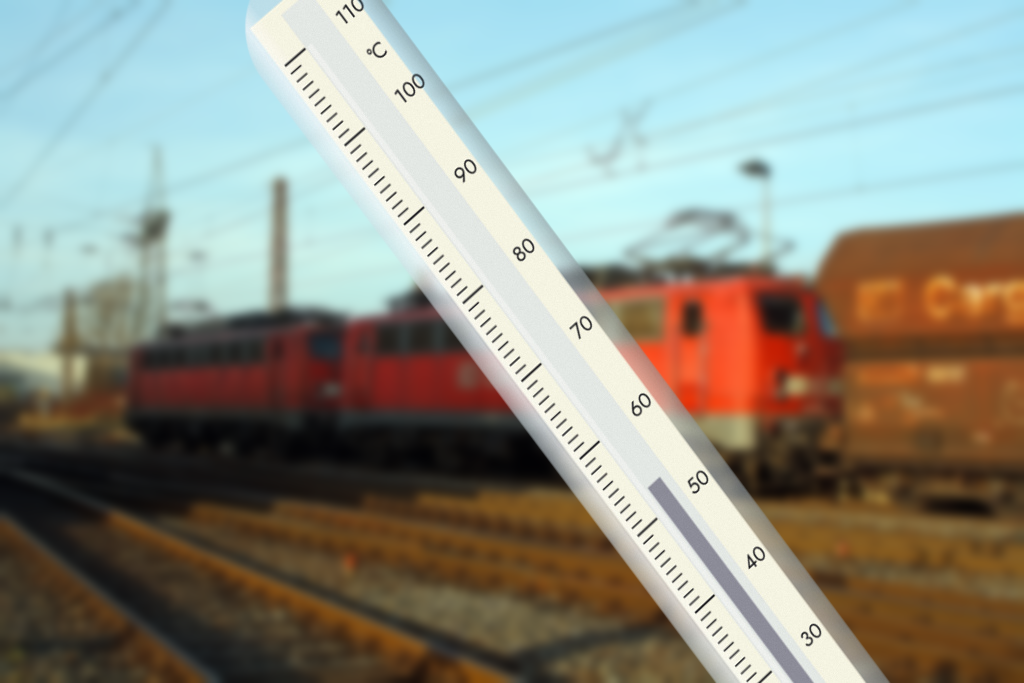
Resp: 53
